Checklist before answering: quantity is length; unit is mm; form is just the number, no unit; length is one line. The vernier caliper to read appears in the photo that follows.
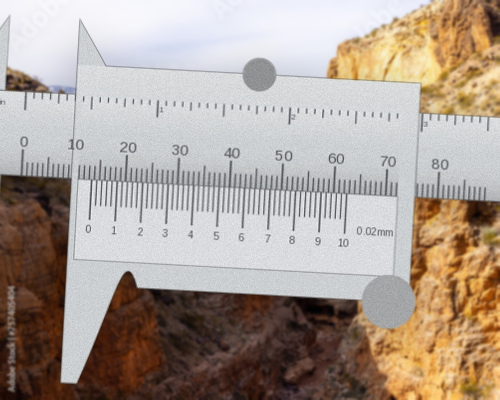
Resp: 13.5
